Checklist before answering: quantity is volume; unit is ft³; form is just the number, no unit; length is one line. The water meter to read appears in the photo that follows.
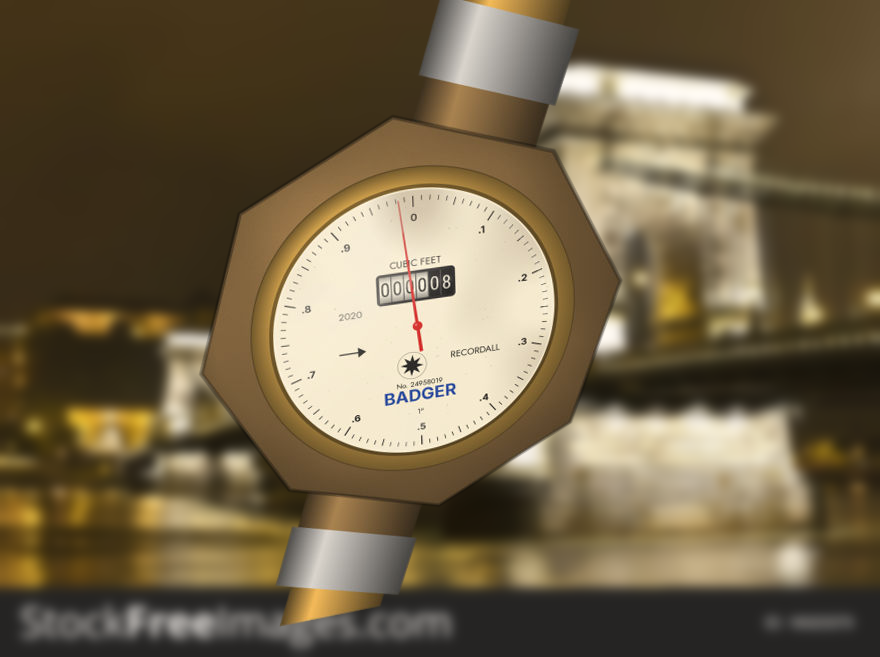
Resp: 7.98
